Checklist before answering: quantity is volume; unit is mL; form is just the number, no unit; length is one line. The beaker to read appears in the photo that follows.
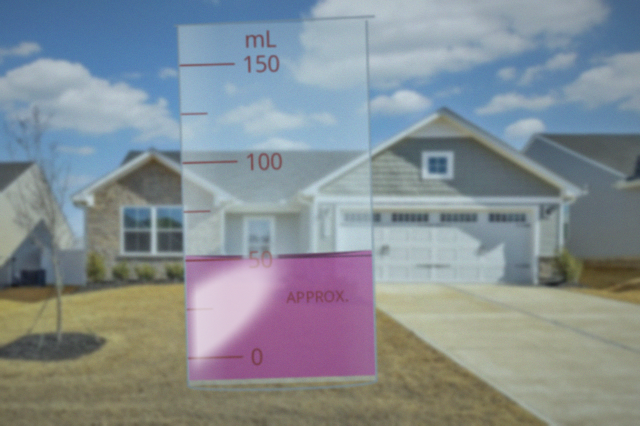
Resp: 50
